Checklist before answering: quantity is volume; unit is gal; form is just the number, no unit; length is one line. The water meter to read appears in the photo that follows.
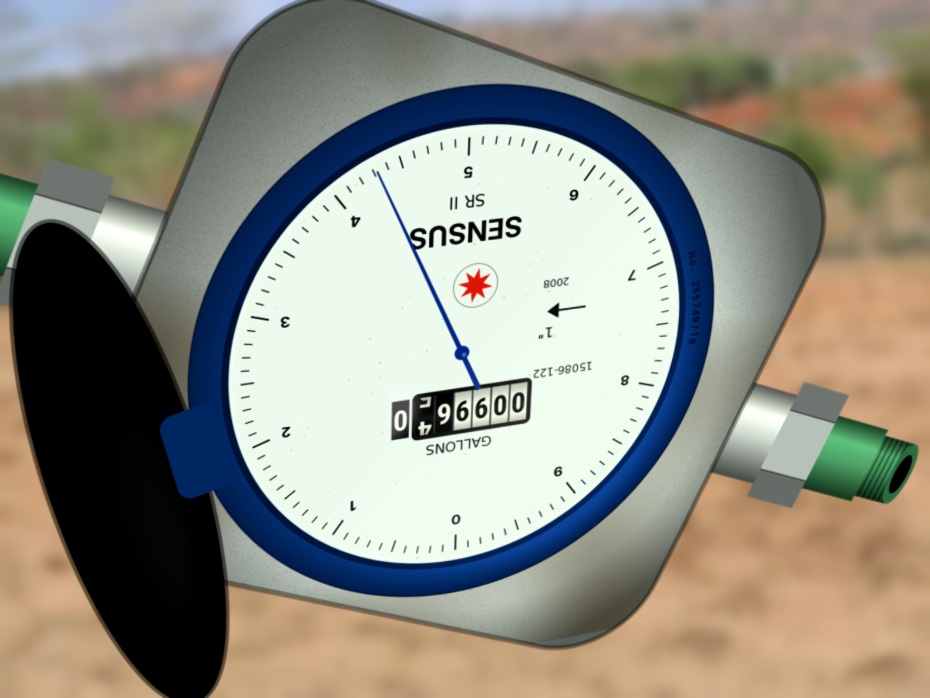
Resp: 99644.3
